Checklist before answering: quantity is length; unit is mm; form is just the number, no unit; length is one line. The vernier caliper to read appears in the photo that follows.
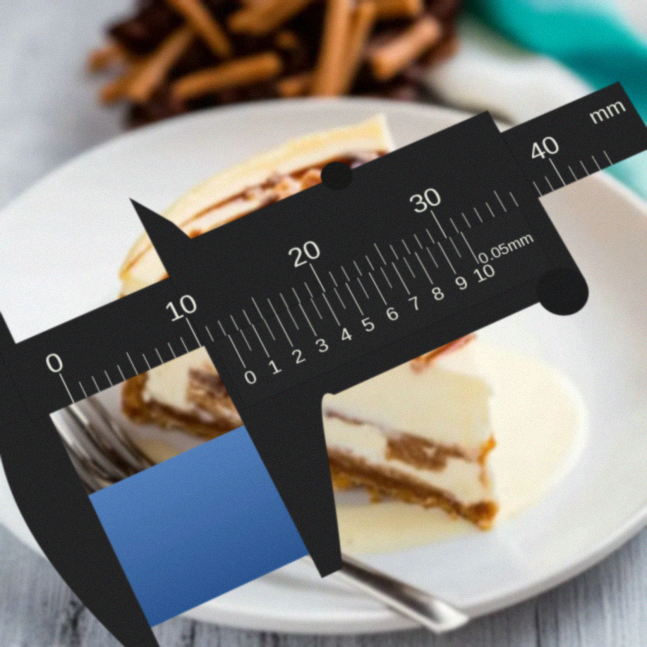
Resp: 12.2
